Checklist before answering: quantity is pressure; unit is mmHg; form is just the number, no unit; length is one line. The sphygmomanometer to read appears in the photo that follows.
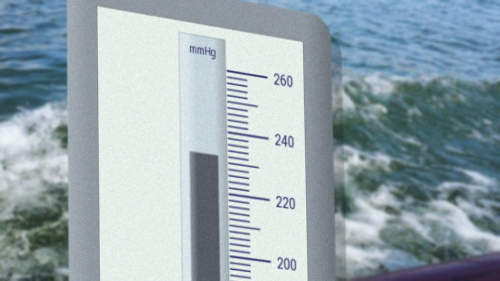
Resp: 232
